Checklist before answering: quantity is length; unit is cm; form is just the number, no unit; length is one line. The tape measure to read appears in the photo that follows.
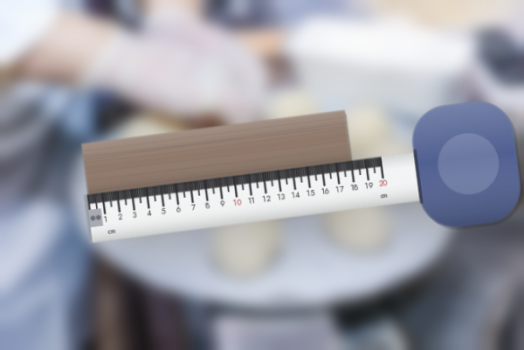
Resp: 18
